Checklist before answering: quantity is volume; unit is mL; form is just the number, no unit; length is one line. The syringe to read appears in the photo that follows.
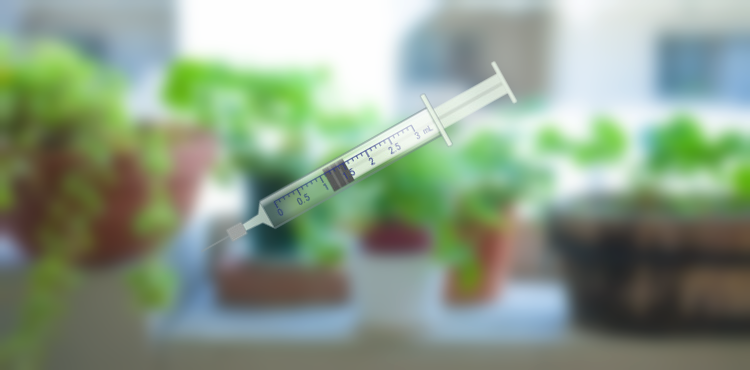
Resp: 1.1
